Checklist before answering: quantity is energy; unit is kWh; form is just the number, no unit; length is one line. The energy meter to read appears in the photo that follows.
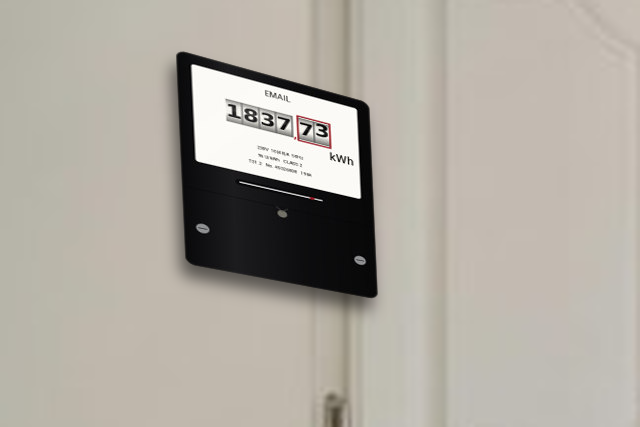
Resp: 1837.73
